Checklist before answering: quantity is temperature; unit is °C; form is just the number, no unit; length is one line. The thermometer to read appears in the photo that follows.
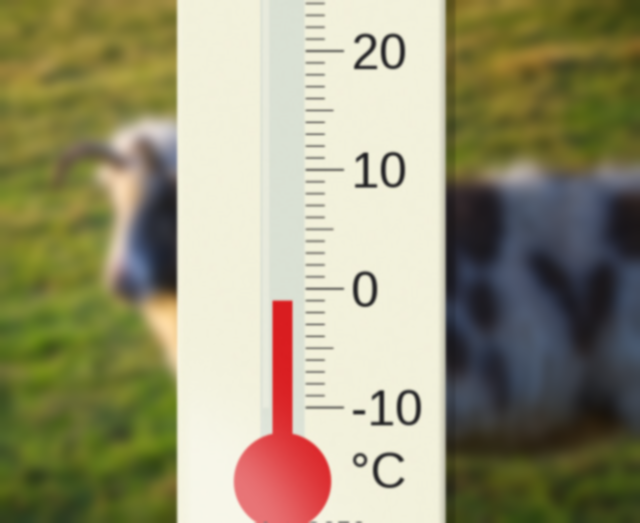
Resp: -1
